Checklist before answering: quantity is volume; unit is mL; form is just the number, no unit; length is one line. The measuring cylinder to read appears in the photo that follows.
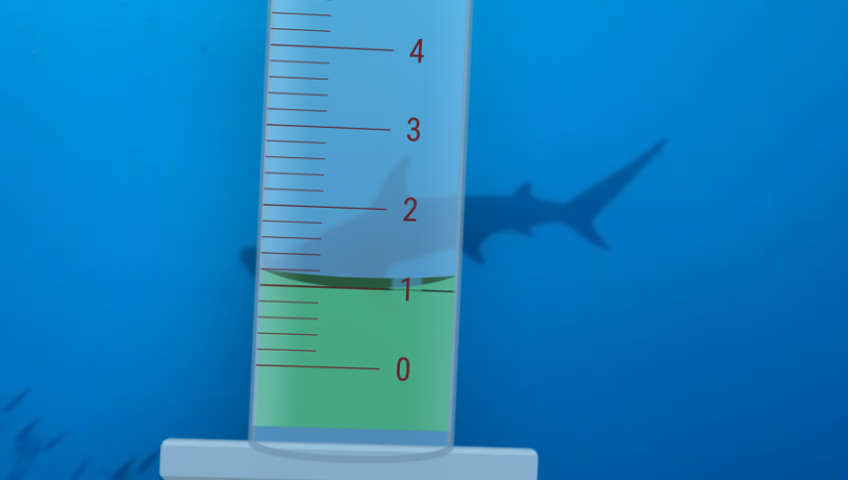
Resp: 1
